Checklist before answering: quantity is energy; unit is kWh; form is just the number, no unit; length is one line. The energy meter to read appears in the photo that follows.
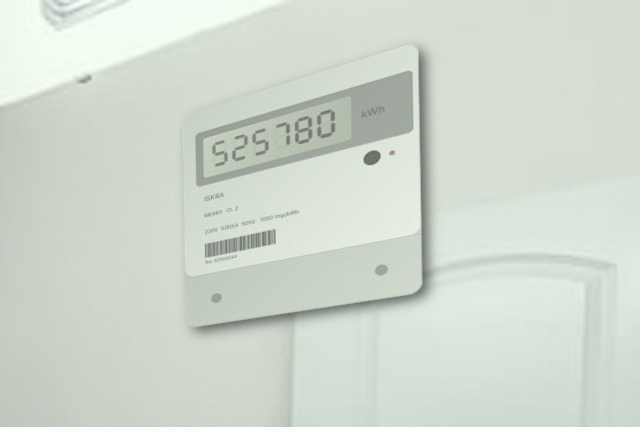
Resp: 525780
